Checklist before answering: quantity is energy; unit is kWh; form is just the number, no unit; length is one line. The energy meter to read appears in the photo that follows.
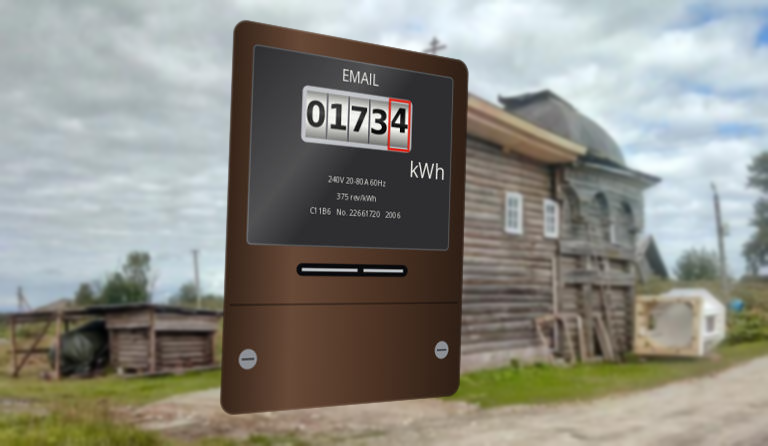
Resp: 173.4
